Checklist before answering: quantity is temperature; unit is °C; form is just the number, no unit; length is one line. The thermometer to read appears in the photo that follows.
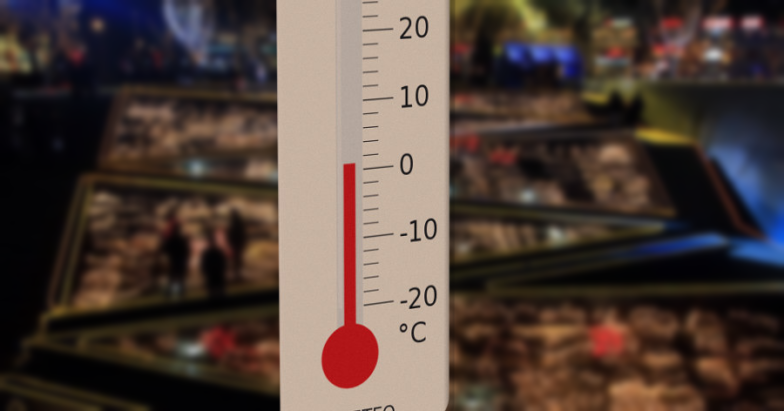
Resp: 1
